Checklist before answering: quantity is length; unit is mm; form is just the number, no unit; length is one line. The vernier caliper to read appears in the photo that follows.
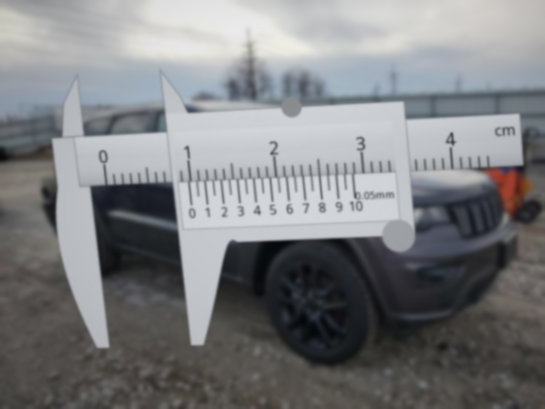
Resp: 9.8
